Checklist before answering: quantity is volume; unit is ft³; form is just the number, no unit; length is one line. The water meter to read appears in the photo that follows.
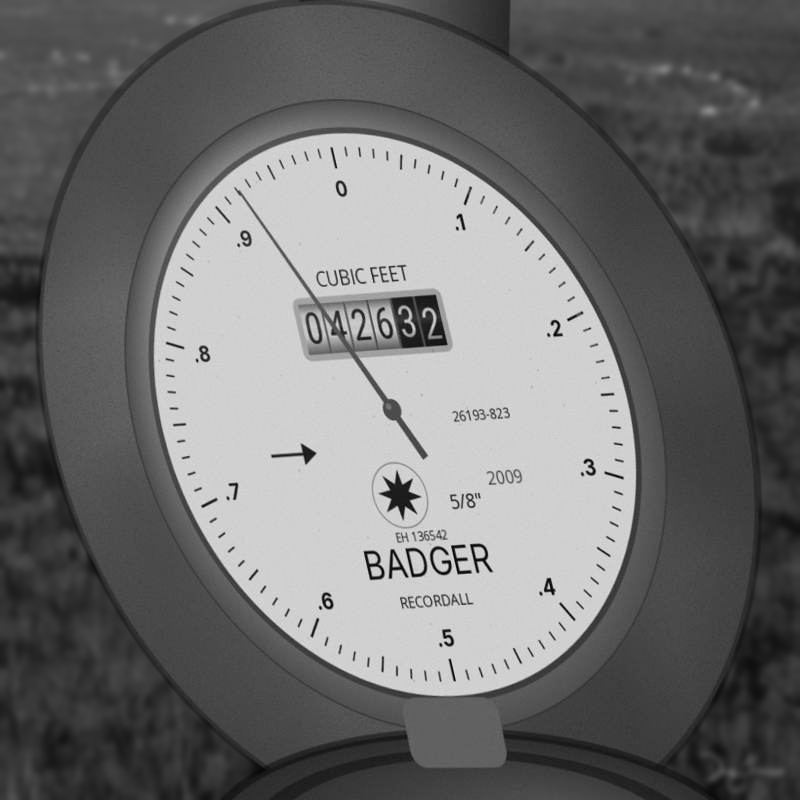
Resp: 42631.92
